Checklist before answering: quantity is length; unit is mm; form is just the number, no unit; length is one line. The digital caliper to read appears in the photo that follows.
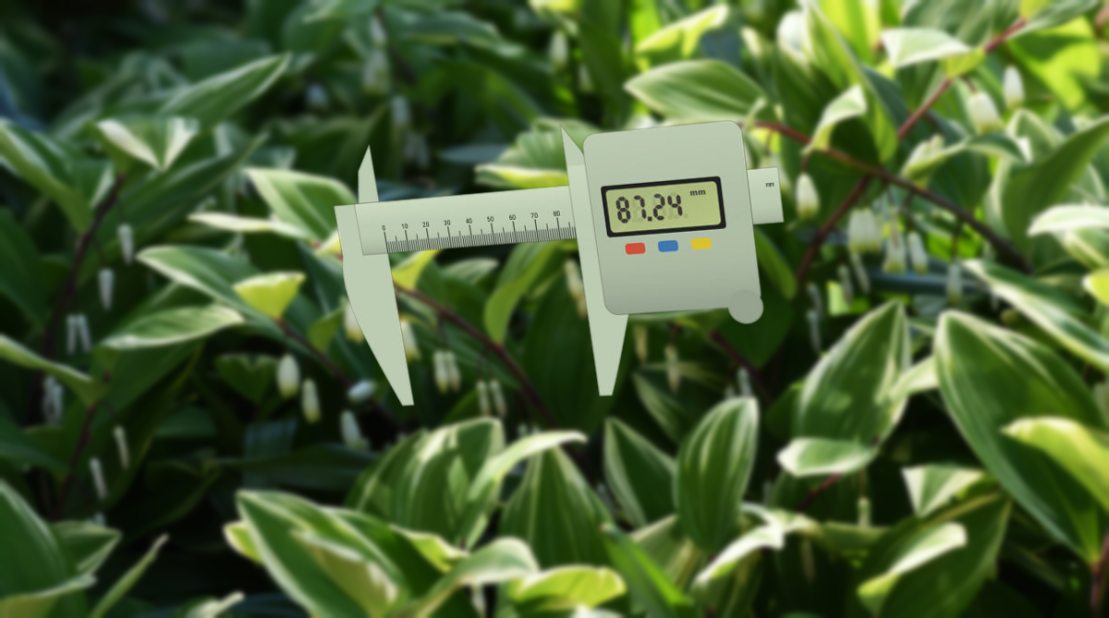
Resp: 87.24
